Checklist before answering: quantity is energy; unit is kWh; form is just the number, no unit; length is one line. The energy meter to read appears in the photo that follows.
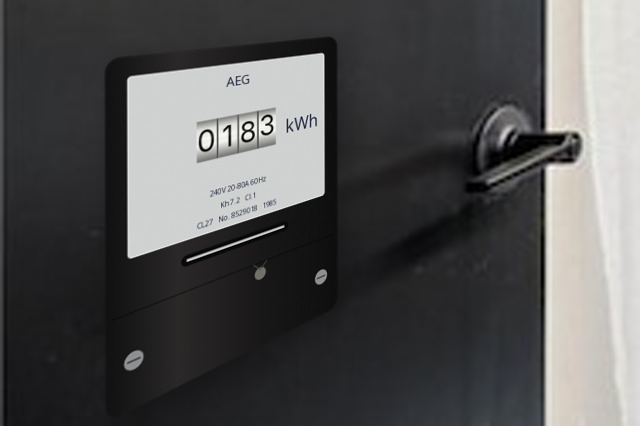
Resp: 183
